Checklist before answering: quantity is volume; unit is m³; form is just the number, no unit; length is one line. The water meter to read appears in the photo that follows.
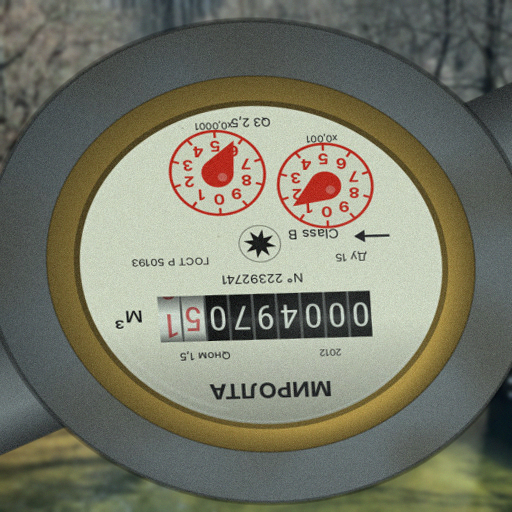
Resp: 4970.5115
